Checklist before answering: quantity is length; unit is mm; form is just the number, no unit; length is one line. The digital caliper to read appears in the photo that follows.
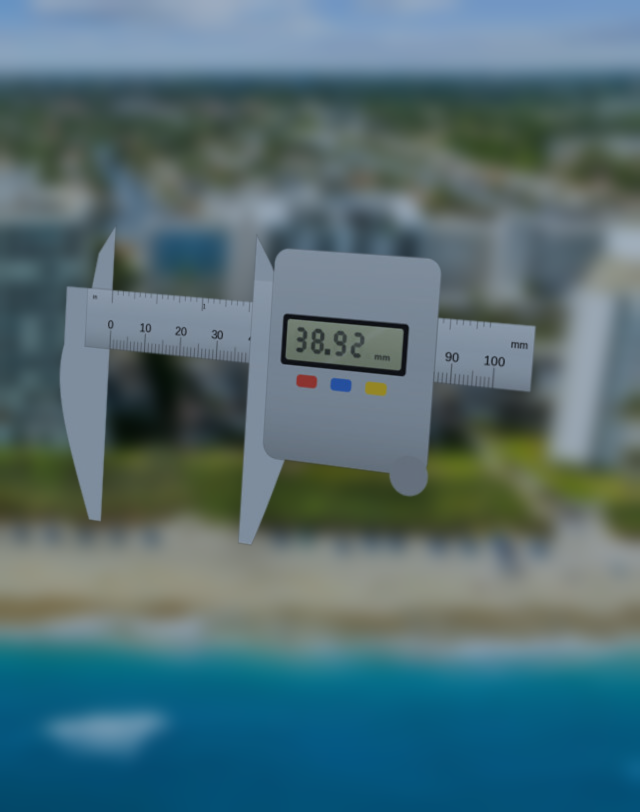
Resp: 38.92
